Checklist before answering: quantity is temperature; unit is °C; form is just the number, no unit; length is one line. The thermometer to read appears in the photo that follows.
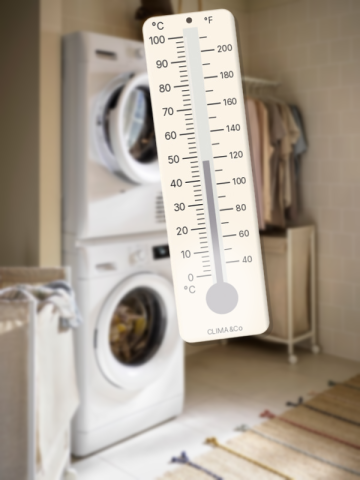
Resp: 48
